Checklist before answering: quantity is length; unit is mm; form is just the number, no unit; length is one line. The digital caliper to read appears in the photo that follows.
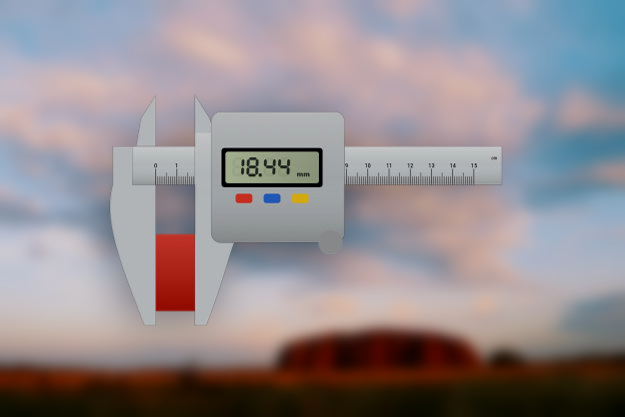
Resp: 18.44
